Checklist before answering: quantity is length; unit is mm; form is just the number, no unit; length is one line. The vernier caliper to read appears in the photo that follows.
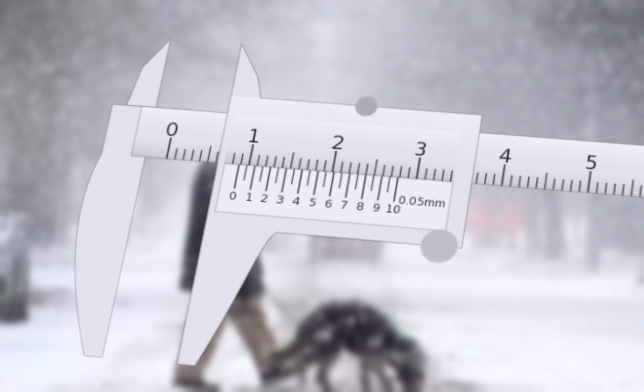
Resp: 8.8
